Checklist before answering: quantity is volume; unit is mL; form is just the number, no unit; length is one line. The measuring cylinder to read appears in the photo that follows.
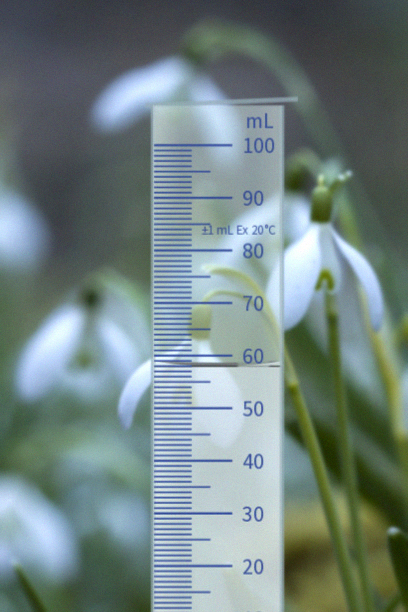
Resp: 58
